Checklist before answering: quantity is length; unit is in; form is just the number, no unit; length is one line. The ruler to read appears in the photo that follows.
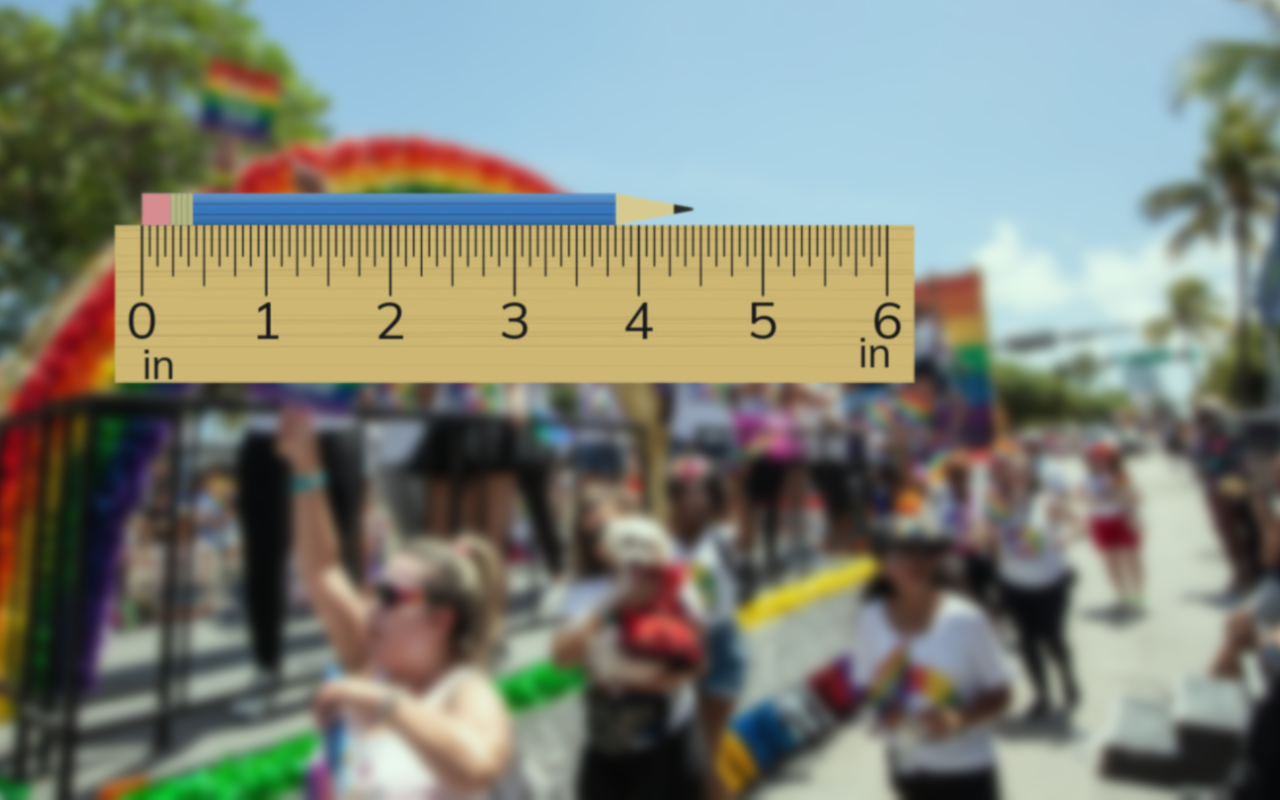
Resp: 4.4375
